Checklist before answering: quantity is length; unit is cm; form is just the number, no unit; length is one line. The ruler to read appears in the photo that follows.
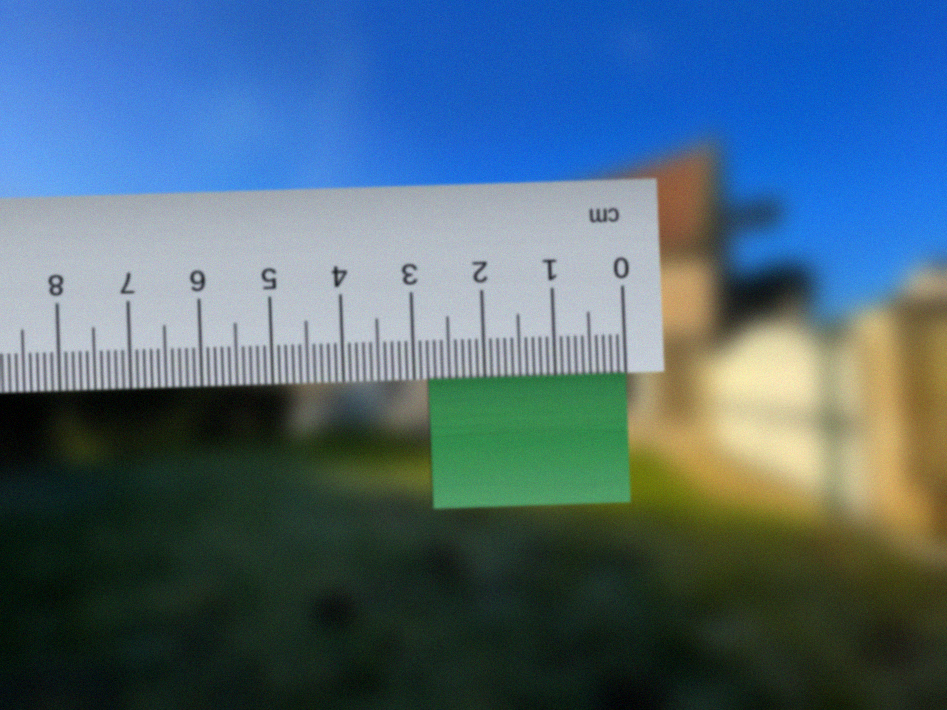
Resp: 2.8
